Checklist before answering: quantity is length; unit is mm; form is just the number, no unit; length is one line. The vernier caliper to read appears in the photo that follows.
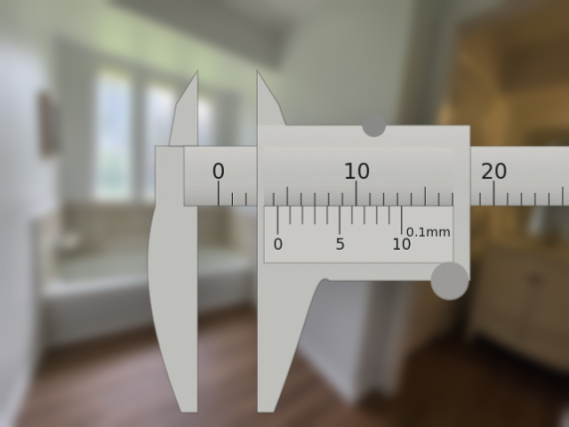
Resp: 4.3
